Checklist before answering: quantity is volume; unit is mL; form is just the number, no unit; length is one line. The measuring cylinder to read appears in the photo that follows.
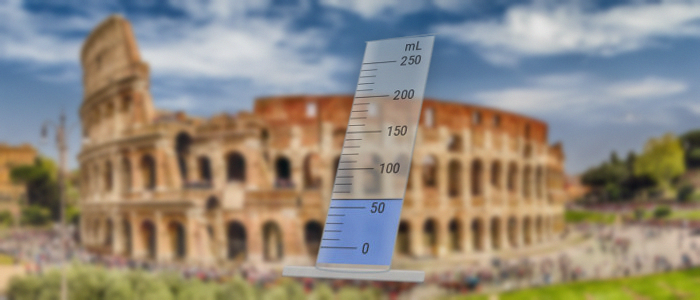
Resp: 60
